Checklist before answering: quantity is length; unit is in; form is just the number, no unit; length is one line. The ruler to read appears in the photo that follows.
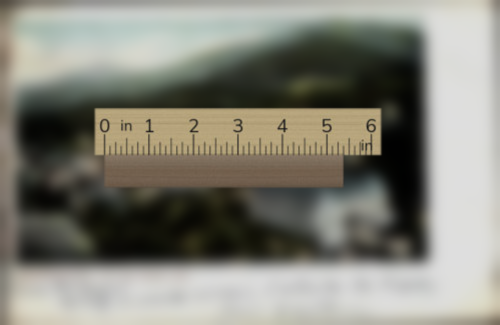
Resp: 5.375
